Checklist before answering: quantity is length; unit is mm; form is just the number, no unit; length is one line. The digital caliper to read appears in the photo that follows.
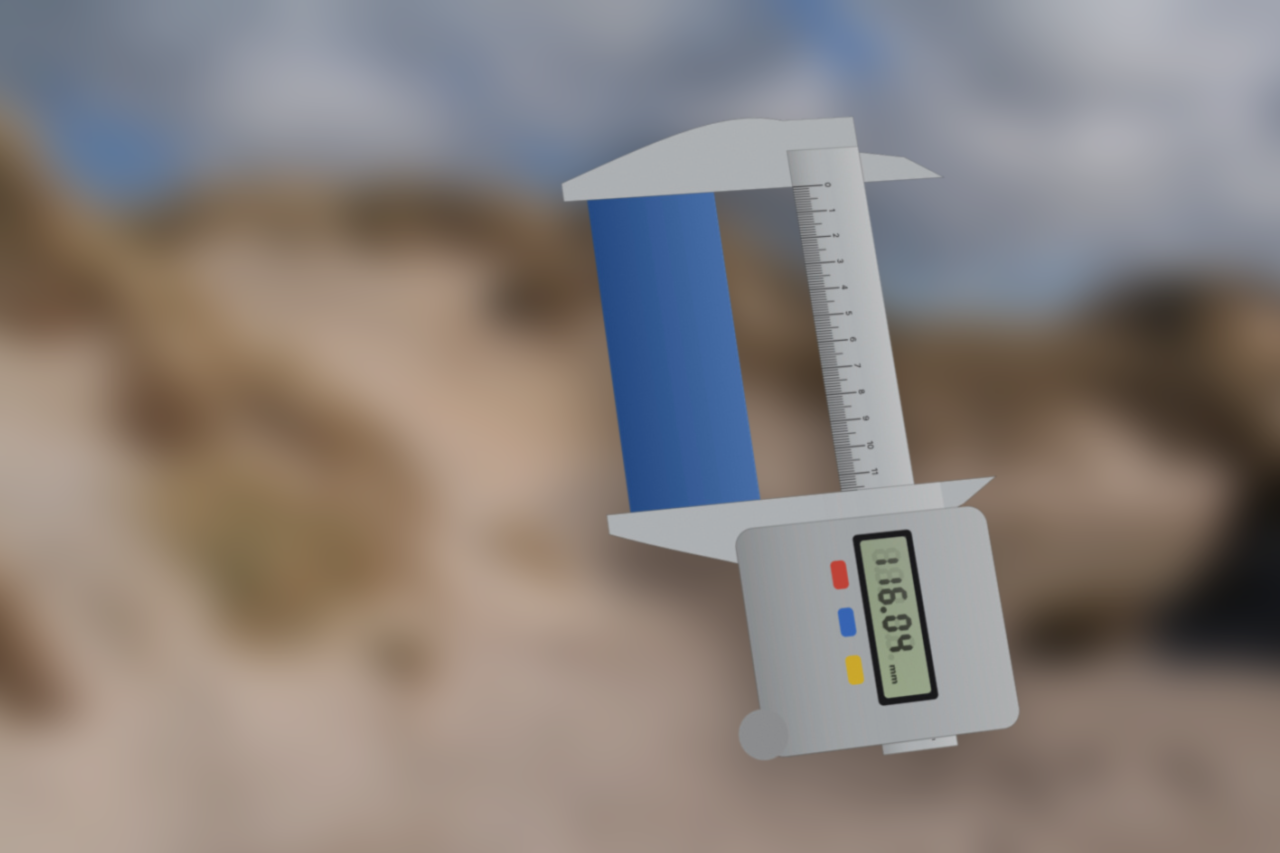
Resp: 116.04
